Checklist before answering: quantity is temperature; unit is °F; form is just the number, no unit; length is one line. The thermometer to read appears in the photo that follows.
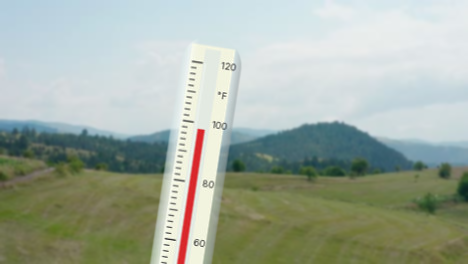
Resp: 98
